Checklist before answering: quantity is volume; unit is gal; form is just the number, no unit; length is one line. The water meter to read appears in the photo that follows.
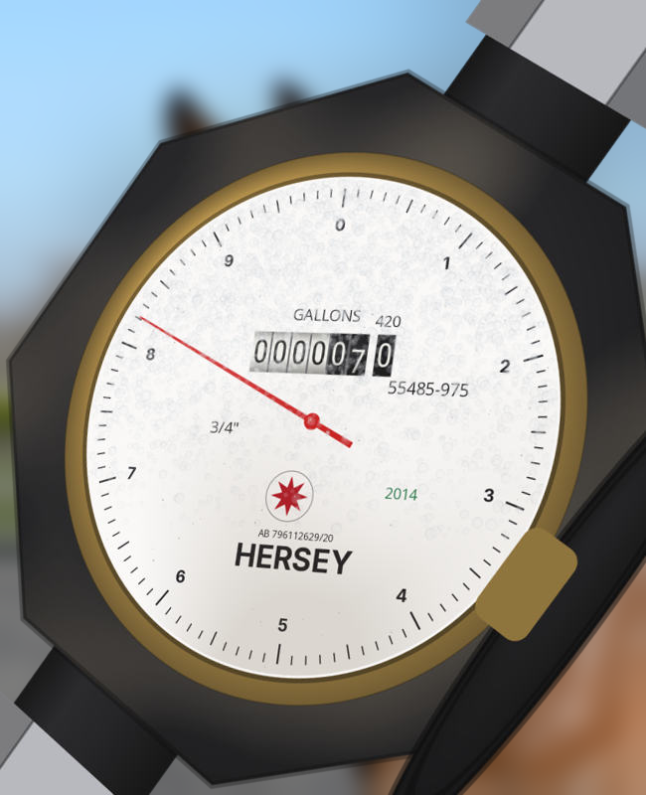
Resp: 68.2
